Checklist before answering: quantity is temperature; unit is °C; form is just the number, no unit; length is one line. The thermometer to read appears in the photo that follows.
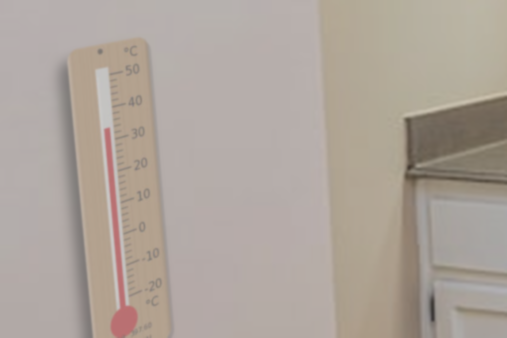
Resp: 34
